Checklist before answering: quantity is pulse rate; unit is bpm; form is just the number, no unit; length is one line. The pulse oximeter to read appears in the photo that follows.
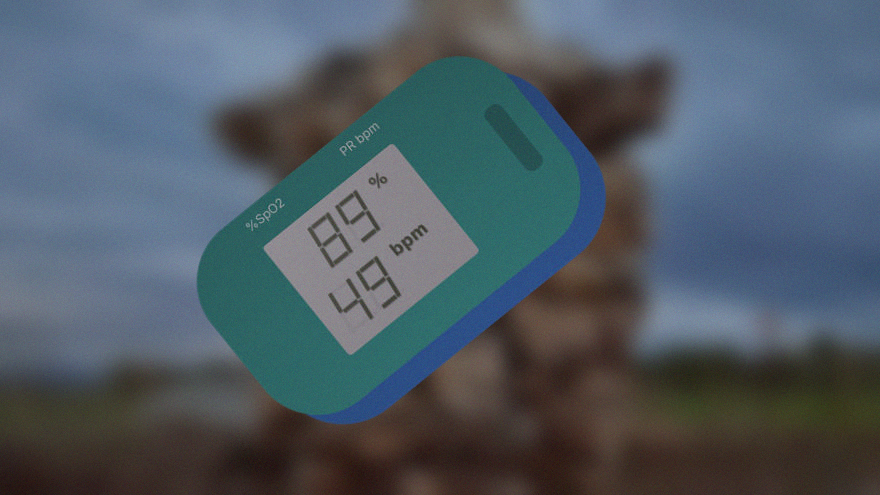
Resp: 49
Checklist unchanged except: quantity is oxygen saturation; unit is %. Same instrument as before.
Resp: 89
